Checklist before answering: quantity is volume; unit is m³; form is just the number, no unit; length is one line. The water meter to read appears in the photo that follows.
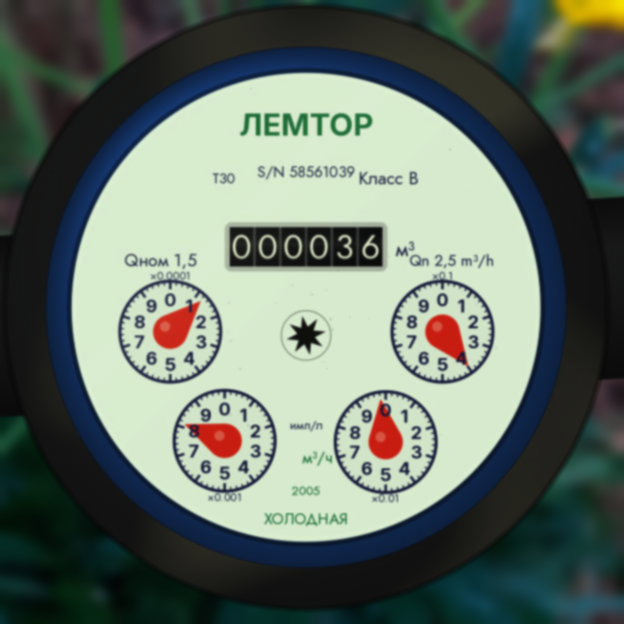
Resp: 36.3981
